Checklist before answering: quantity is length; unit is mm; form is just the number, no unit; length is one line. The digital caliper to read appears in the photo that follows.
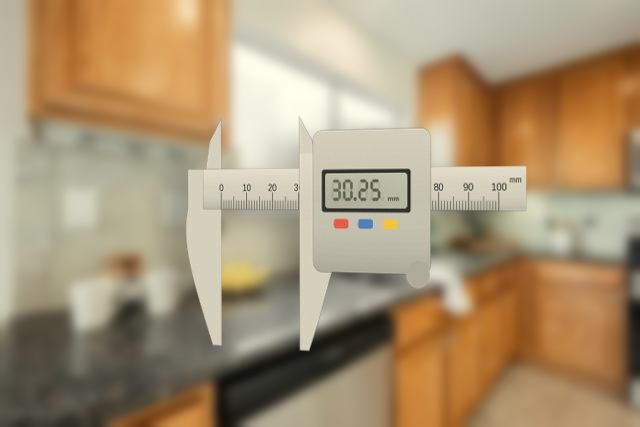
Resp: 30.25
